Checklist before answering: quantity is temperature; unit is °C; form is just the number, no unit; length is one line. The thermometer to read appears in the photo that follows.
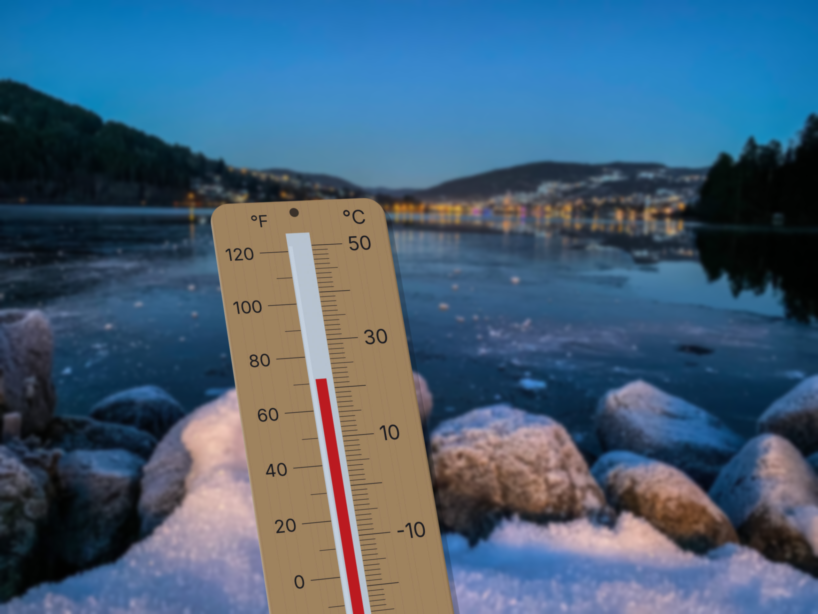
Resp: 22
